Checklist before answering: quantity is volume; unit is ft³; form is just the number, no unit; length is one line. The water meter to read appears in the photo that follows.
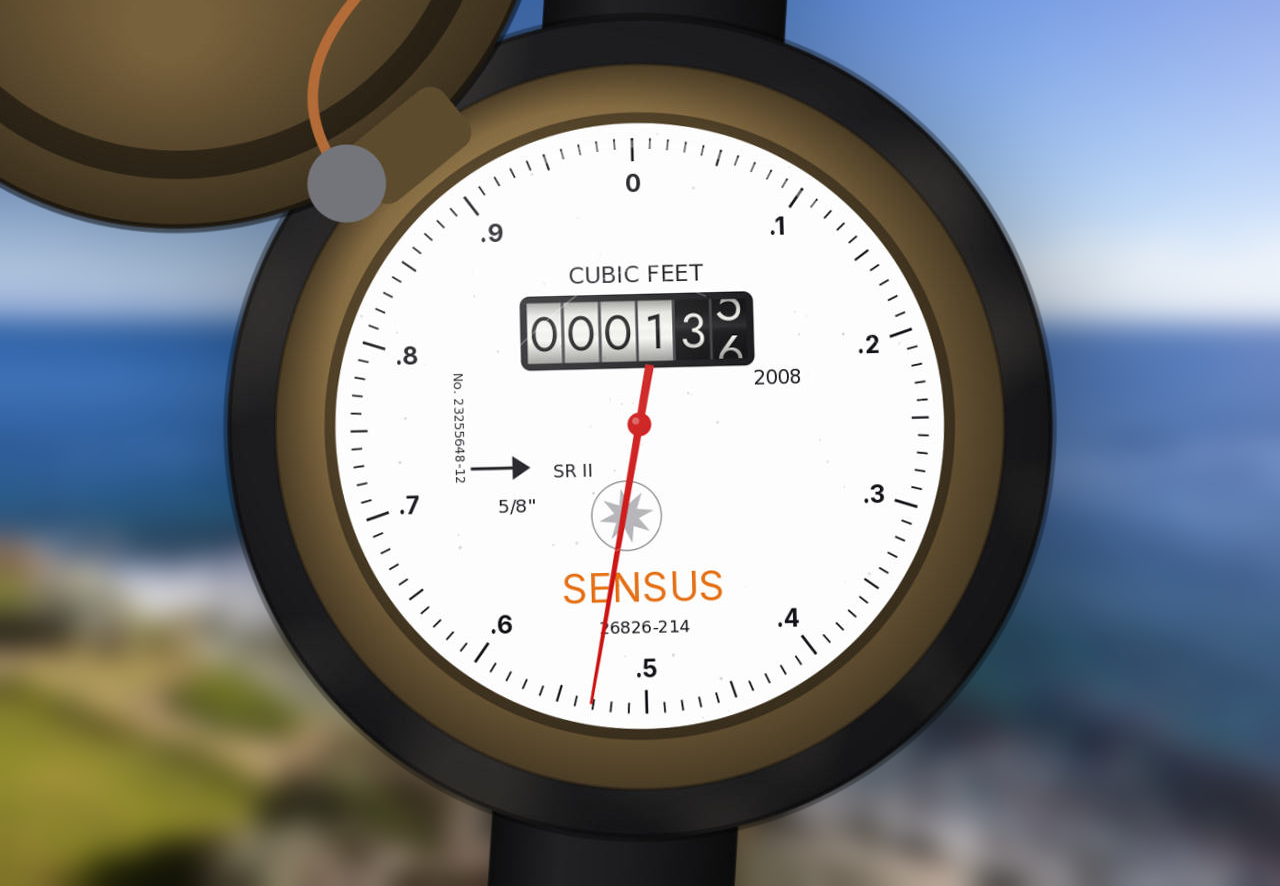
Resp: 135.53
